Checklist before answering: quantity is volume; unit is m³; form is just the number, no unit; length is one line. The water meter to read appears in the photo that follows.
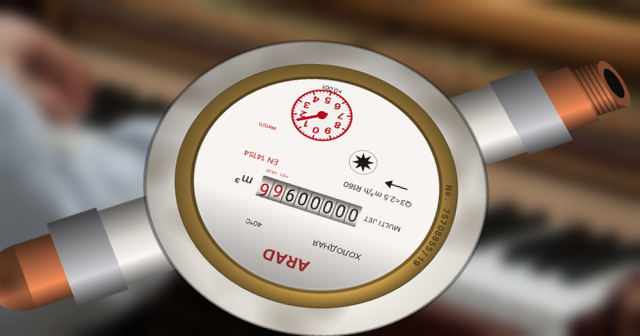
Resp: 9.661
